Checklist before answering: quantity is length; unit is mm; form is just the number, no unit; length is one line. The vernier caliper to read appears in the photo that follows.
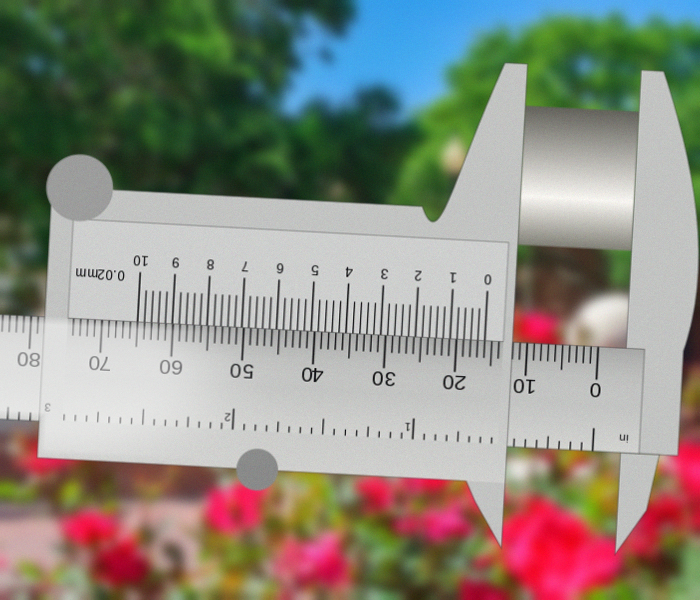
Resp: 16.0
